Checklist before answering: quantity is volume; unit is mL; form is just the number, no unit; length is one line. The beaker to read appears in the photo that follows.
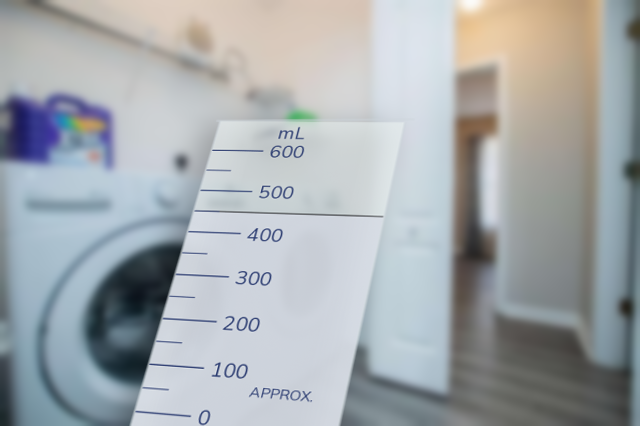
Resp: 450
